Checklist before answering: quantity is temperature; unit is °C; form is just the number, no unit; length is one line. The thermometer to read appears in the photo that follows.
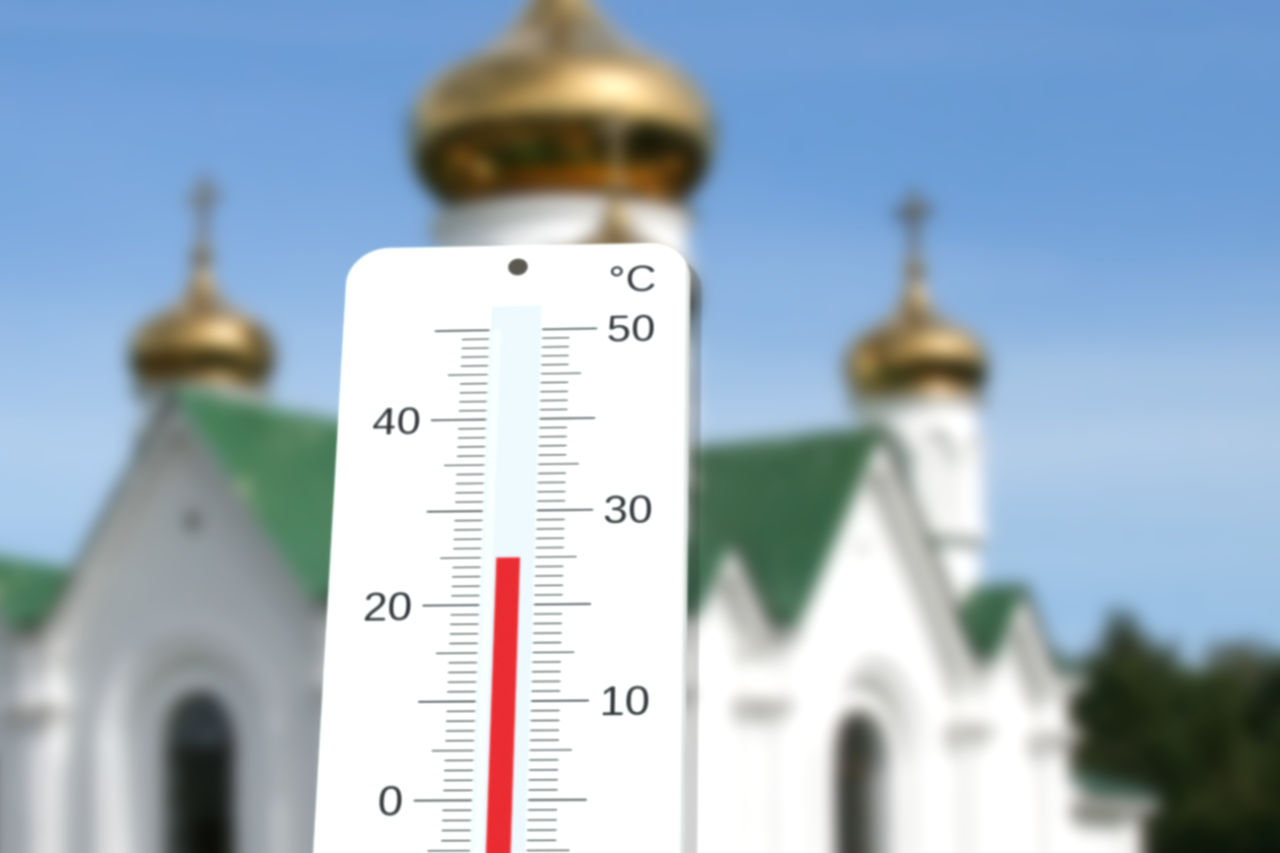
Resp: 25
